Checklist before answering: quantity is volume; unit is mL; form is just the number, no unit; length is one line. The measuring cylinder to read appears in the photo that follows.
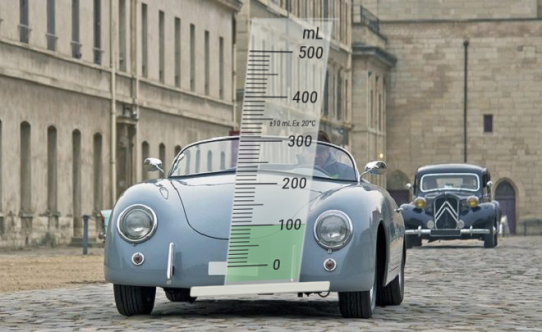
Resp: 100
